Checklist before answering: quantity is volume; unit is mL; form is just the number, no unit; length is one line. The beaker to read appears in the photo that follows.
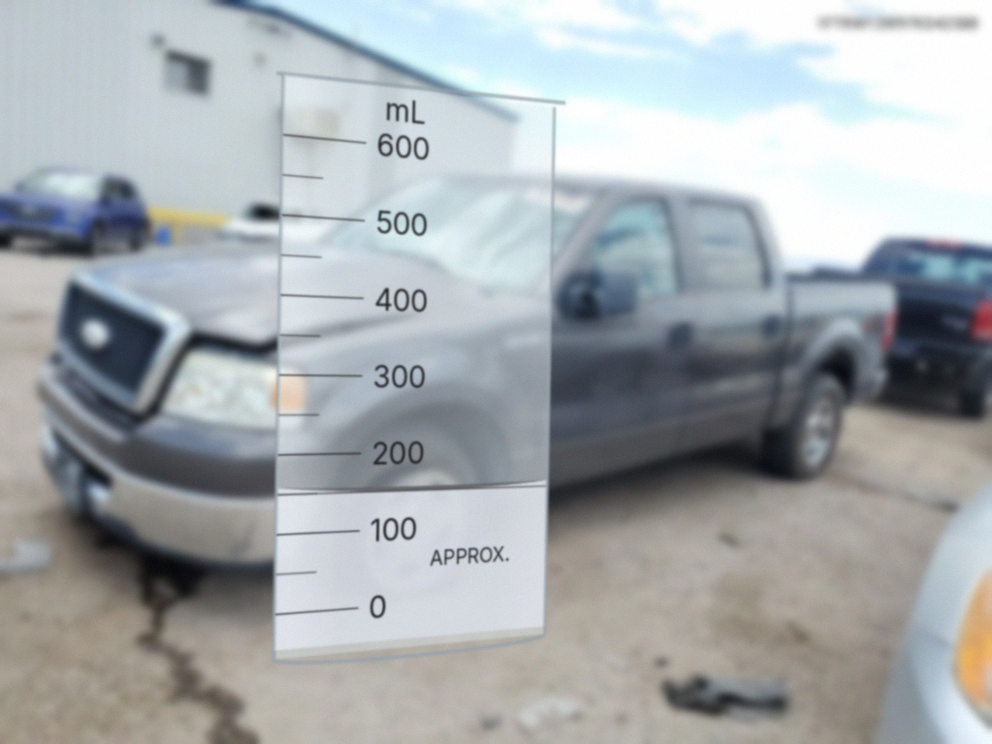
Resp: 150
